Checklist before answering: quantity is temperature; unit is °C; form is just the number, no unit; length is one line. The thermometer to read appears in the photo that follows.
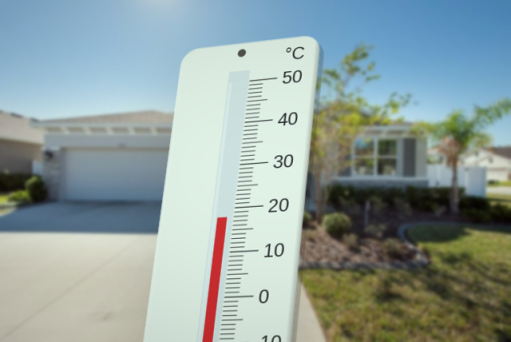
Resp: 18
